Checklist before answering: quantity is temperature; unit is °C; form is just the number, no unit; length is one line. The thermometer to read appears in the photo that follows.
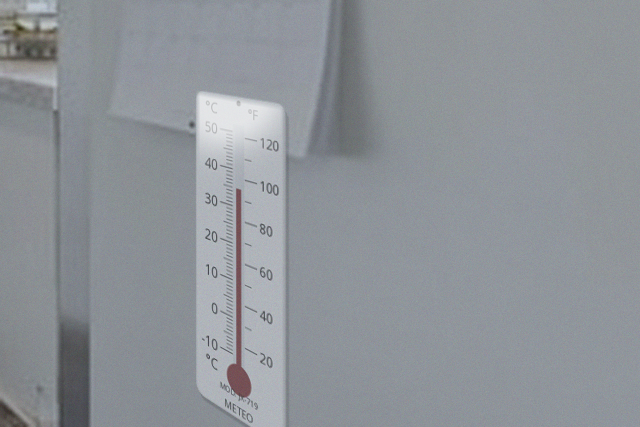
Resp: 35
